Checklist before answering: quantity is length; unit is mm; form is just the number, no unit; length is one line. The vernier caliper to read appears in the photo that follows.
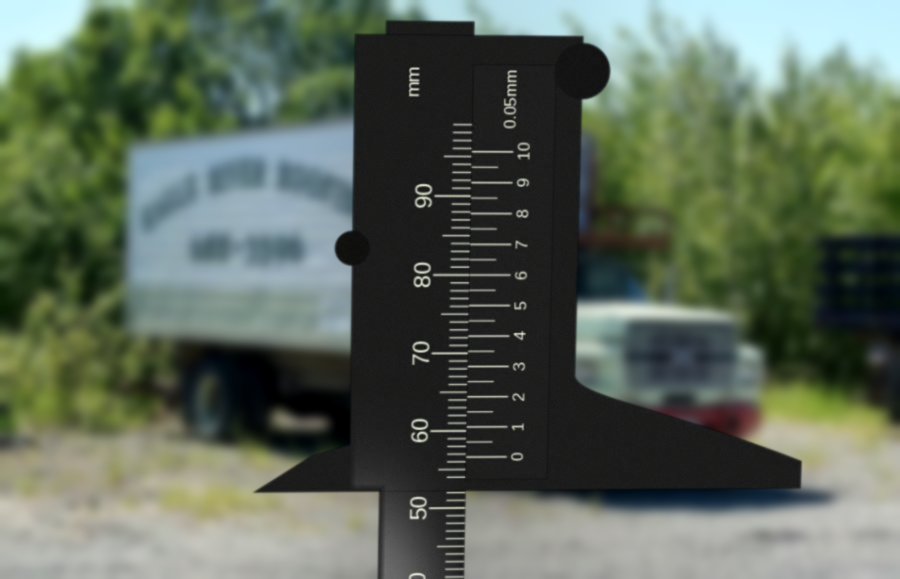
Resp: 56.6
